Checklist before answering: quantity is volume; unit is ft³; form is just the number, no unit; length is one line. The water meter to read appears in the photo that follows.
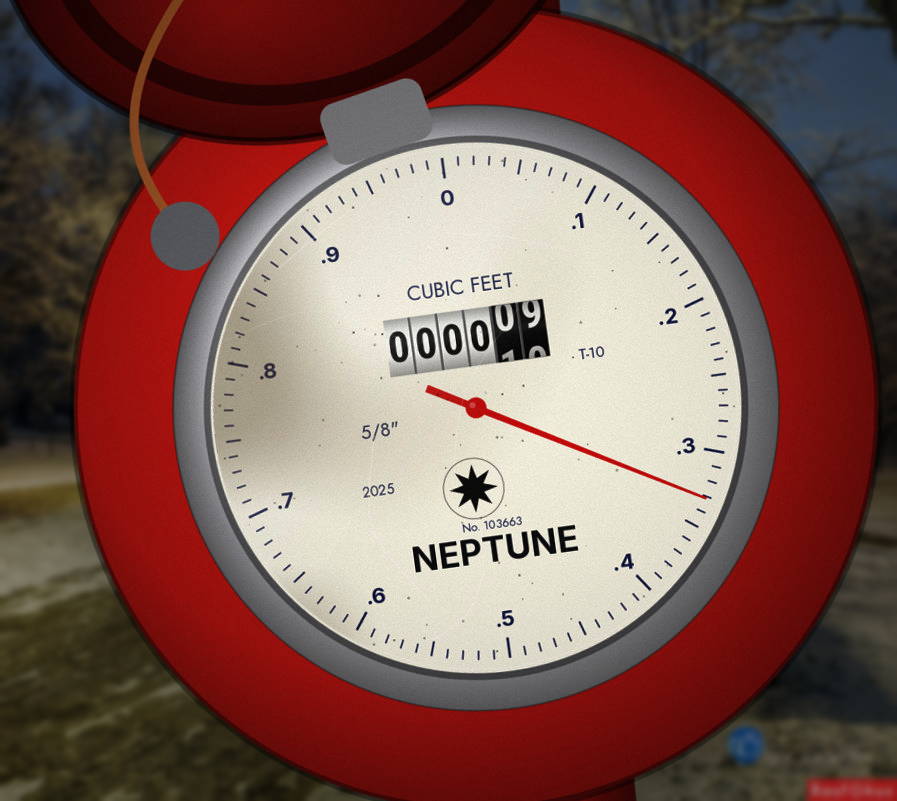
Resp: 9.33
